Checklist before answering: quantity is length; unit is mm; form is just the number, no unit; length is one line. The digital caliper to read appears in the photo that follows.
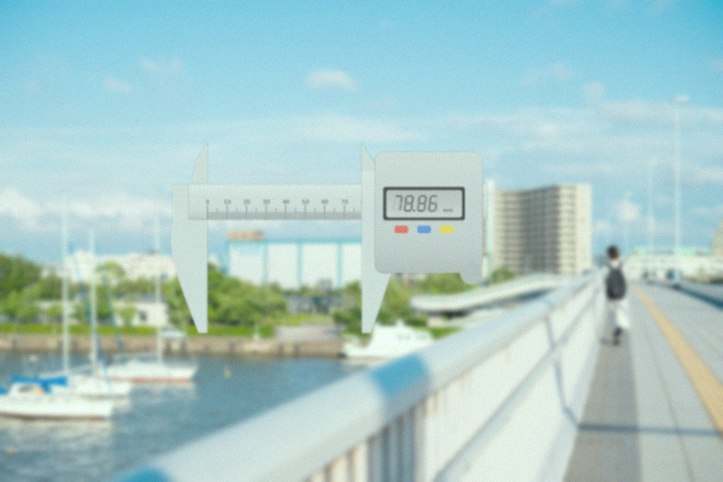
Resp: 78.86
